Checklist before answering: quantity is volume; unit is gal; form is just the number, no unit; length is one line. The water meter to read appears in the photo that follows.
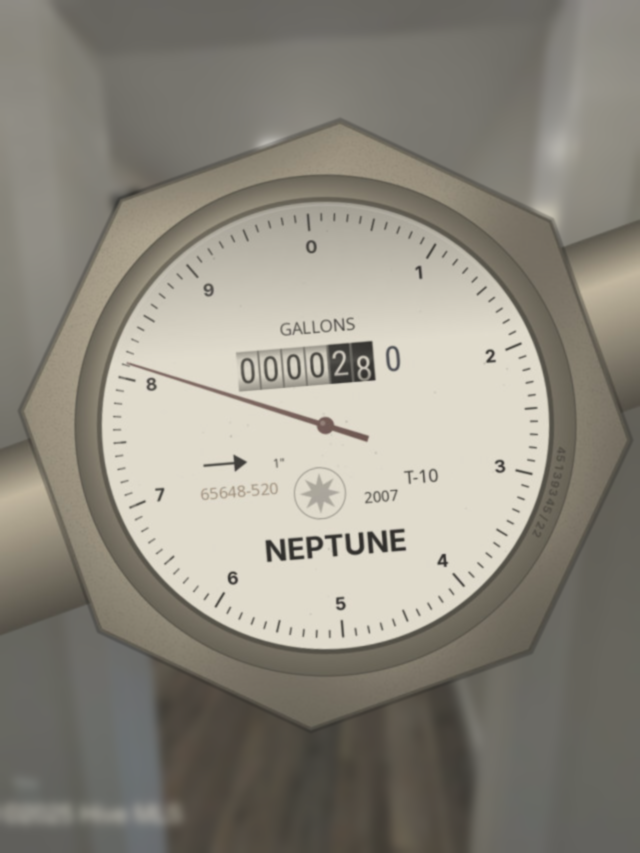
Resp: 278.1
